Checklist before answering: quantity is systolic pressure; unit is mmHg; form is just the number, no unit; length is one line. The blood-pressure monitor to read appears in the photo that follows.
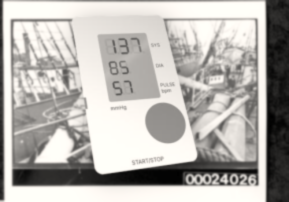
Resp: 137
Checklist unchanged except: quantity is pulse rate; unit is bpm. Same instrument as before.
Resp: 57
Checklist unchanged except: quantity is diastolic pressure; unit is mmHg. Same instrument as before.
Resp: 85
